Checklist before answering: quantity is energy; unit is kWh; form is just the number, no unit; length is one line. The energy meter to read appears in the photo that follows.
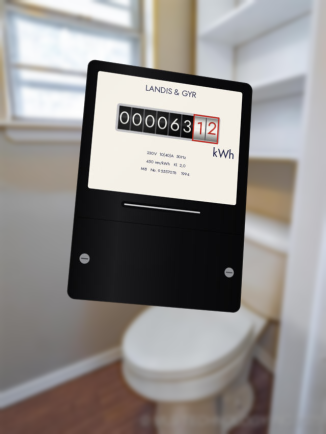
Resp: 63.12
